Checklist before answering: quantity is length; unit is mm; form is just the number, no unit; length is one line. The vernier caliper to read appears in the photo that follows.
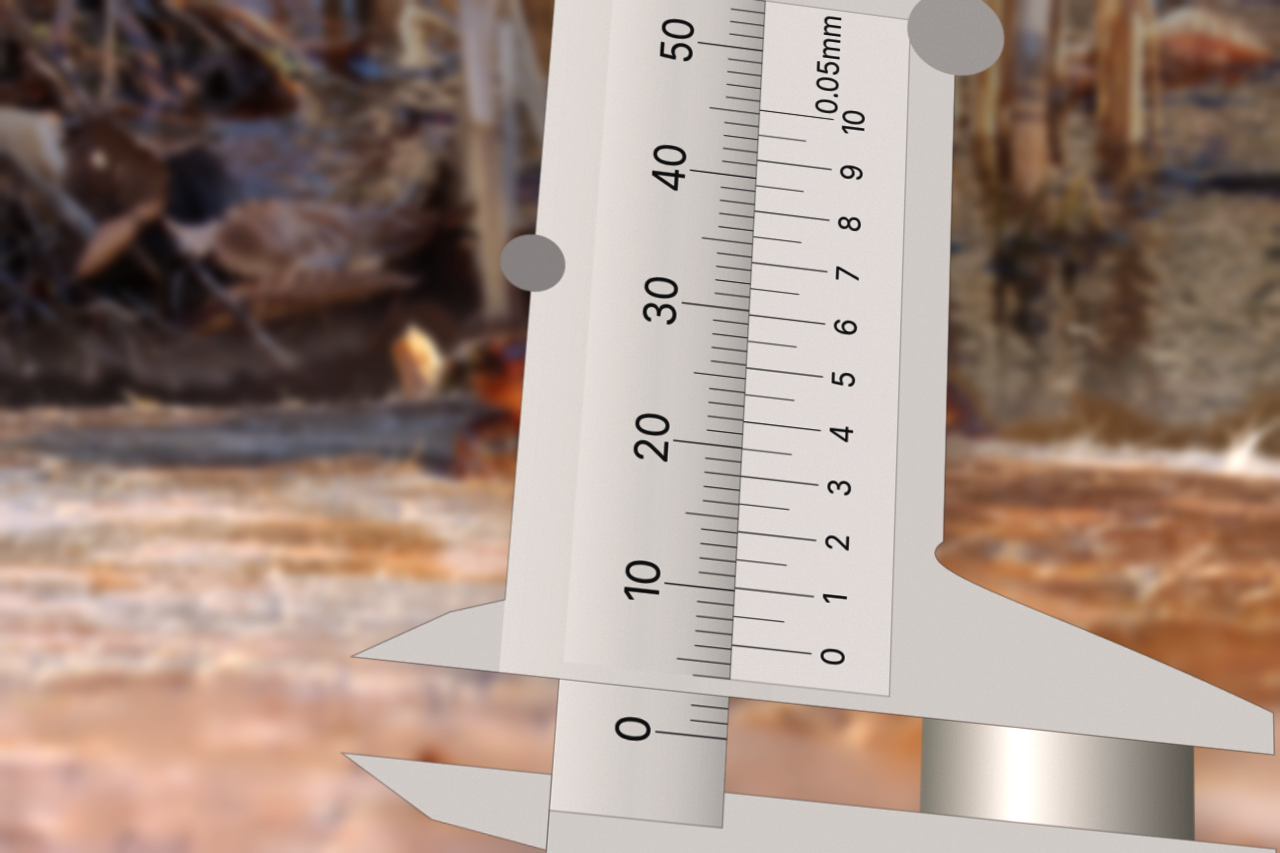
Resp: 6.3
